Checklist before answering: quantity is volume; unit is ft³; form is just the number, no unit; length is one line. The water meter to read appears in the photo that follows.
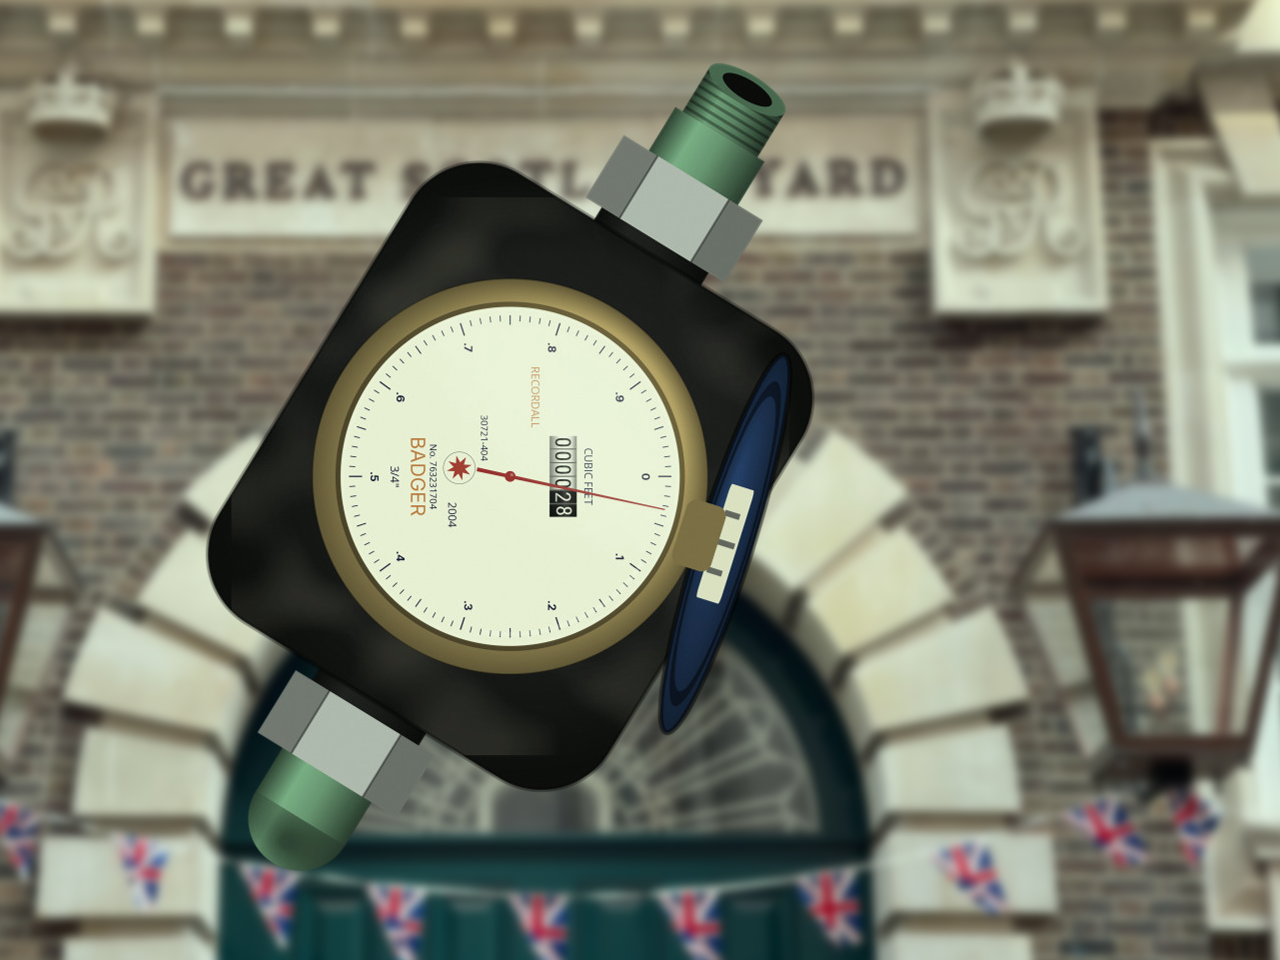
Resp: 28.03
